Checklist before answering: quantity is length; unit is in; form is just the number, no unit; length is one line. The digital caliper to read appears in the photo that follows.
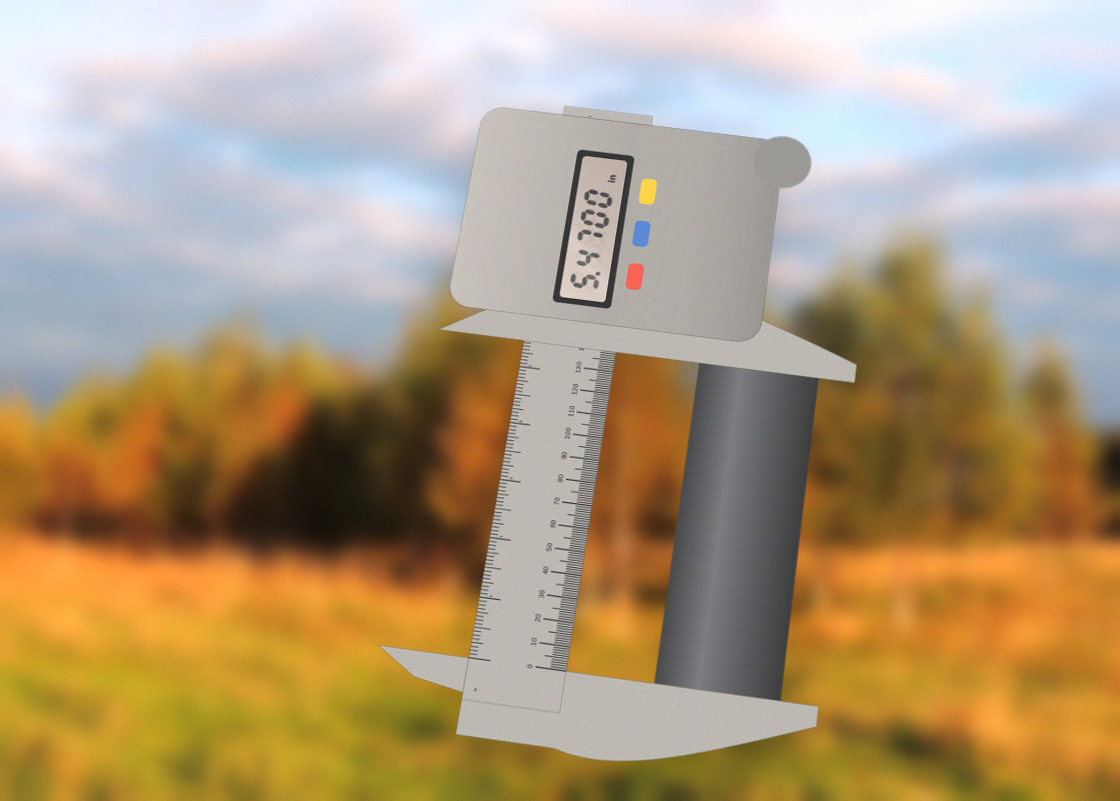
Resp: 5.4700
